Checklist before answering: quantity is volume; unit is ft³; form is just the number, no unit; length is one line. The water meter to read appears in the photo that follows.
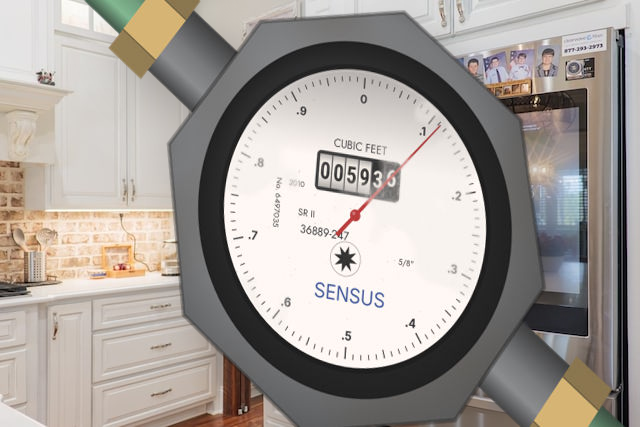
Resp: 5936.11
